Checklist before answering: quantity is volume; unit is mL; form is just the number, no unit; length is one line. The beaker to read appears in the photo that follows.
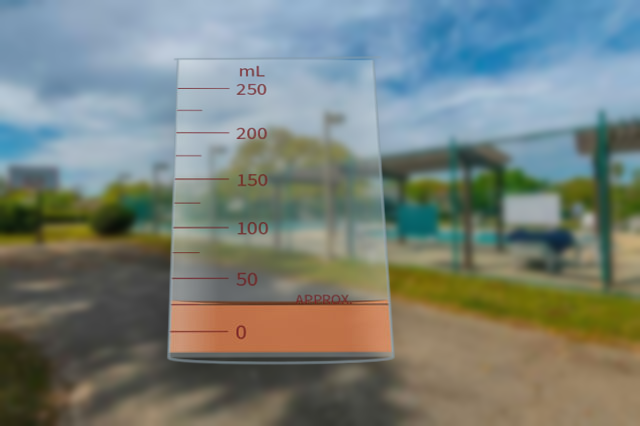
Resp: 25
